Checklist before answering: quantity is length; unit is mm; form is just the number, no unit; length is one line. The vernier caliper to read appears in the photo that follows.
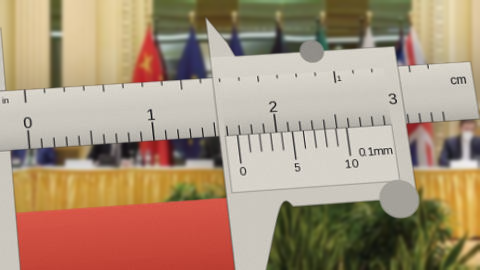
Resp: 16.8
